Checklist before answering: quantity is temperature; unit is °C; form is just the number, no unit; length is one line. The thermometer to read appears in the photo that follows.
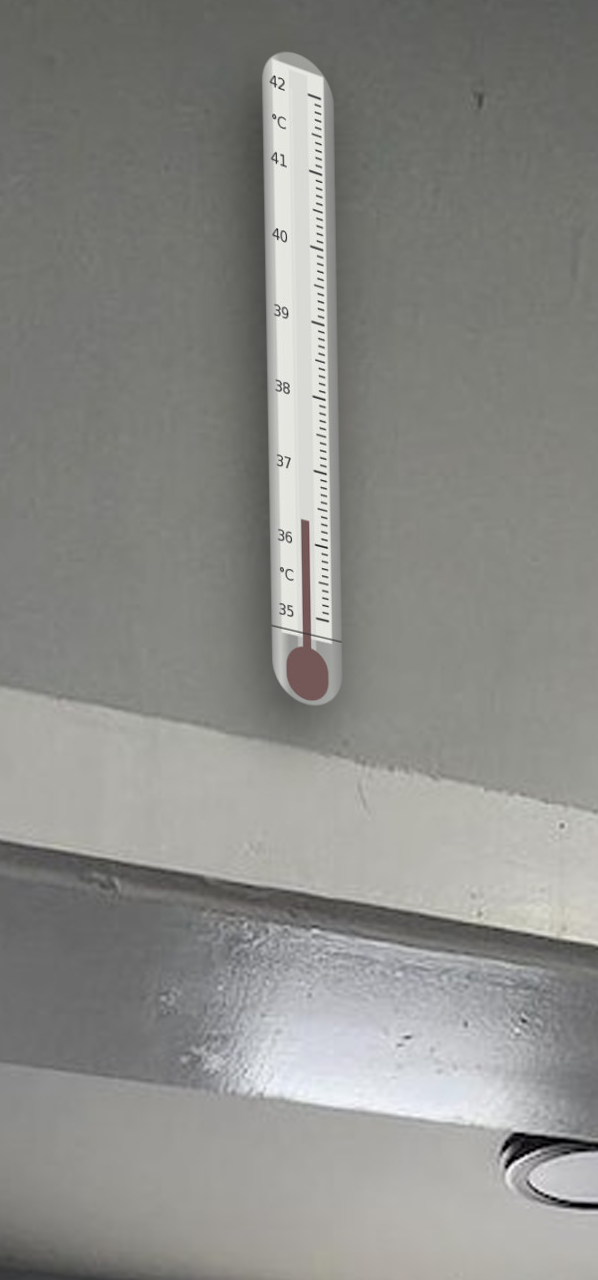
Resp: 36.3
